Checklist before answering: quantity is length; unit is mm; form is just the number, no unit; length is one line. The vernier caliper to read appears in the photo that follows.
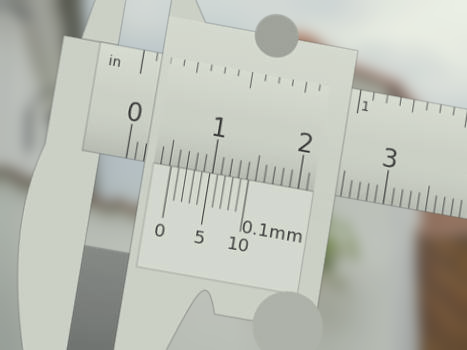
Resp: 5.2
